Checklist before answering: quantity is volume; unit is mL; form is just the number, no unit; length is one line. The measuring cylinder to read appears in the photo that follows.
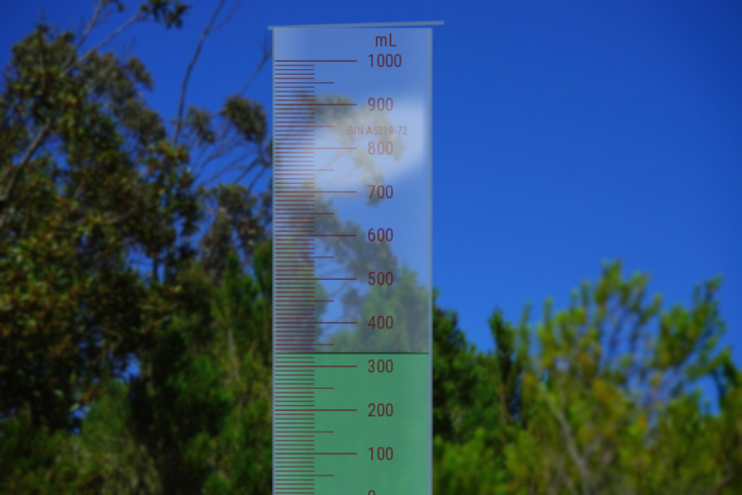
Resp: 330
